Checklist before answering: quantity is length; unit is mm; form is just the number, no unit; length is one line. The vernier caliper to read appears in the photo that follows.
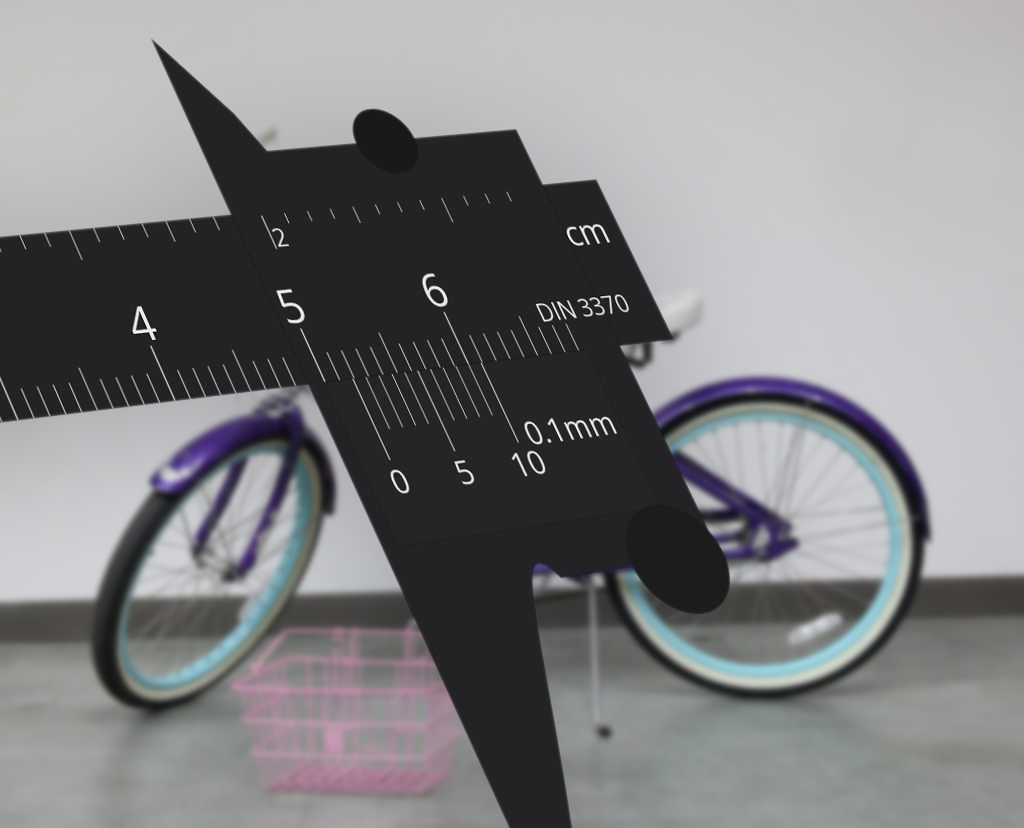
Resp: 51.9
